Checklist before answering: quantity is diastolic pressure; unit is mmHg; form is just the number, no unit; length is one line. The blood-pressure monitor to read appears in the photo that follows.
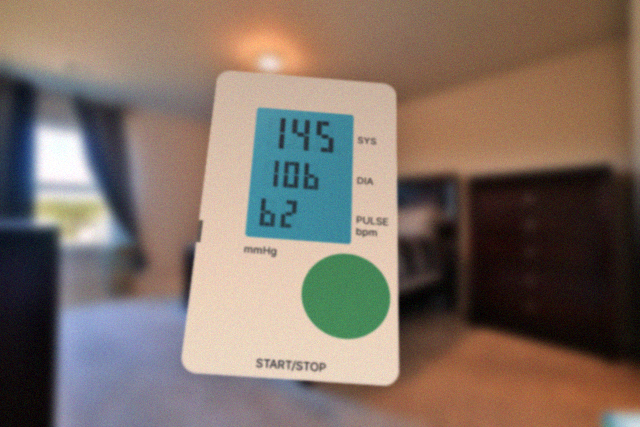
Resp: 106
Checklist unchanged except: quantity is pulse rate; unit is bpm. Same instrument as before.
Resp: 62
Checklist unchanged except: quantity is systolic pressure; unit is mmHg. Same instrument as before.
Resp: 145
